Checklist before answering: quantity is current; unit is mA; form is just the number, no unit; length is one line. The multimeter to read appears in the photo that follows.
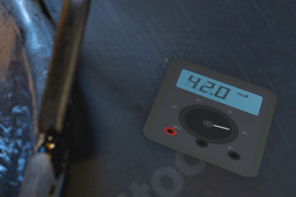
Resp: 42.0
